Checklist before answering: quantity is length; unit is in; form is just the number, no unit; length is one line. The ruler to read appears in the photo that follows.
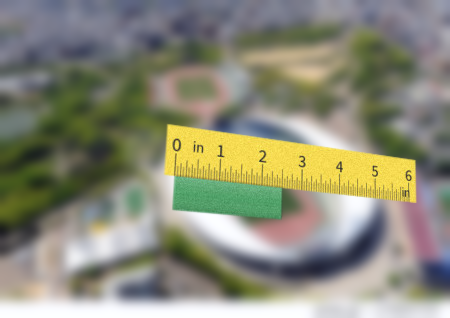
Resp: 2.5
